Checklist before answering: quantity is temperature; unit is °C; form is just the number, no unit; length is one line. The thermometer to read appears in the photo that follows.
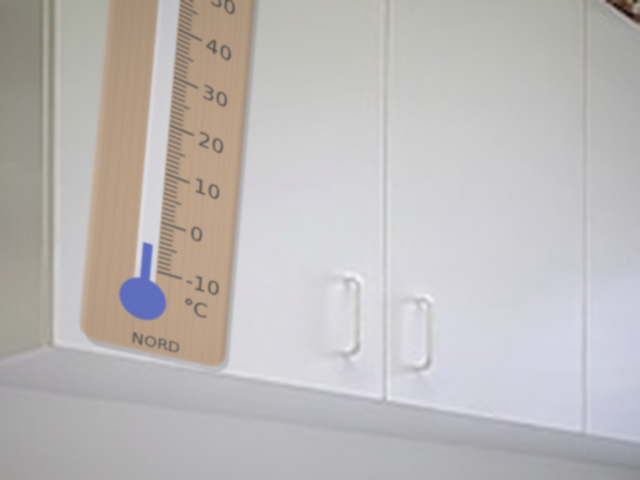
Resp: -5
